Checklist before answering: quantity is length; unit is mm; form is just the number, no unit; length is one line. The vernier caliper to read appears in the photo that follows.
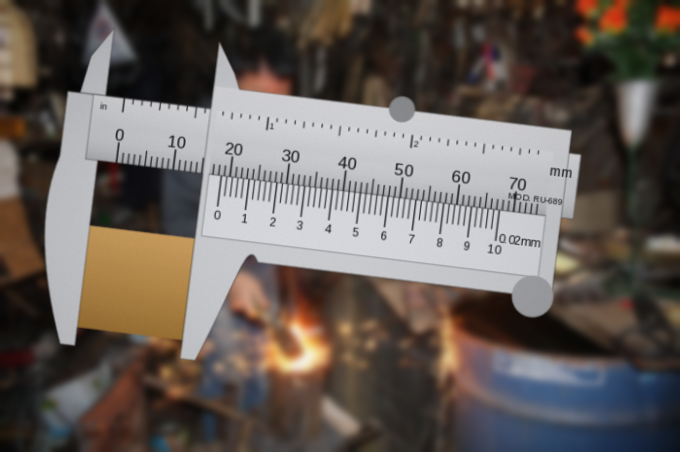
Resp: 18.5
